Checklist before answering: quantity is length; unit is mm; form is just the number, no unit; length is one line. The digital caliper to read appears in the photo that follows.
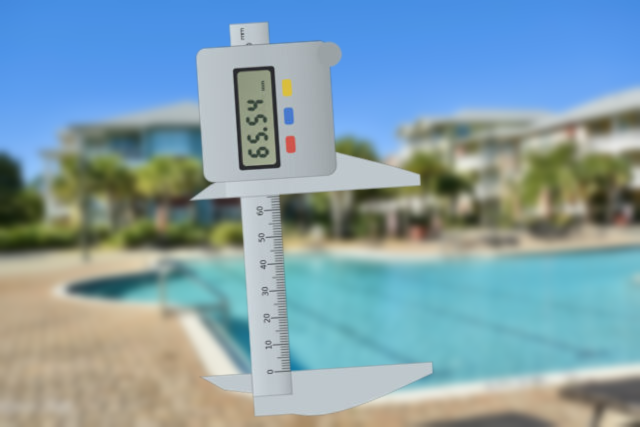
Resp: 65.54
